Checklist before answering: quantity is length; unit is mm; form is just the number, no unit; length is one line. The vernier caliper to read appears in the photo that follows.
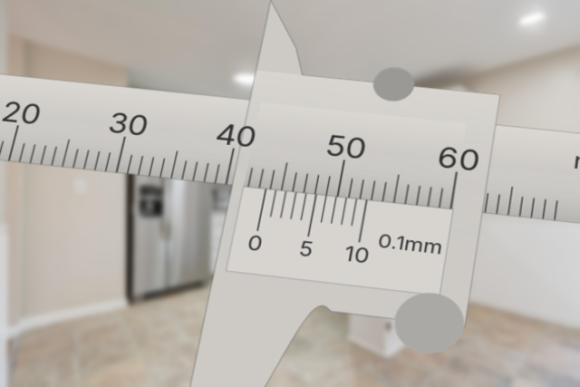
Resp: 43.6
